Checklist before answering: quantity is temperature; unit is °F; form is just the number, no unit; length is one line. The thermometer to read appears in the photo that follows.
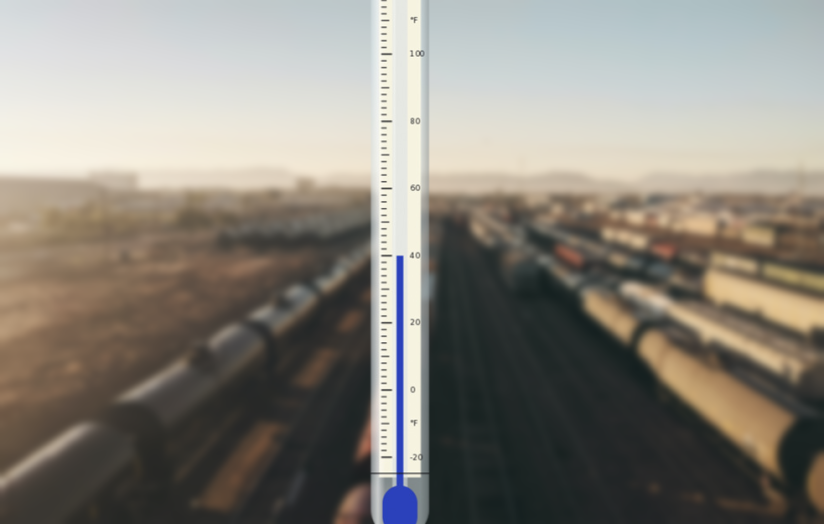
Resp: 40
